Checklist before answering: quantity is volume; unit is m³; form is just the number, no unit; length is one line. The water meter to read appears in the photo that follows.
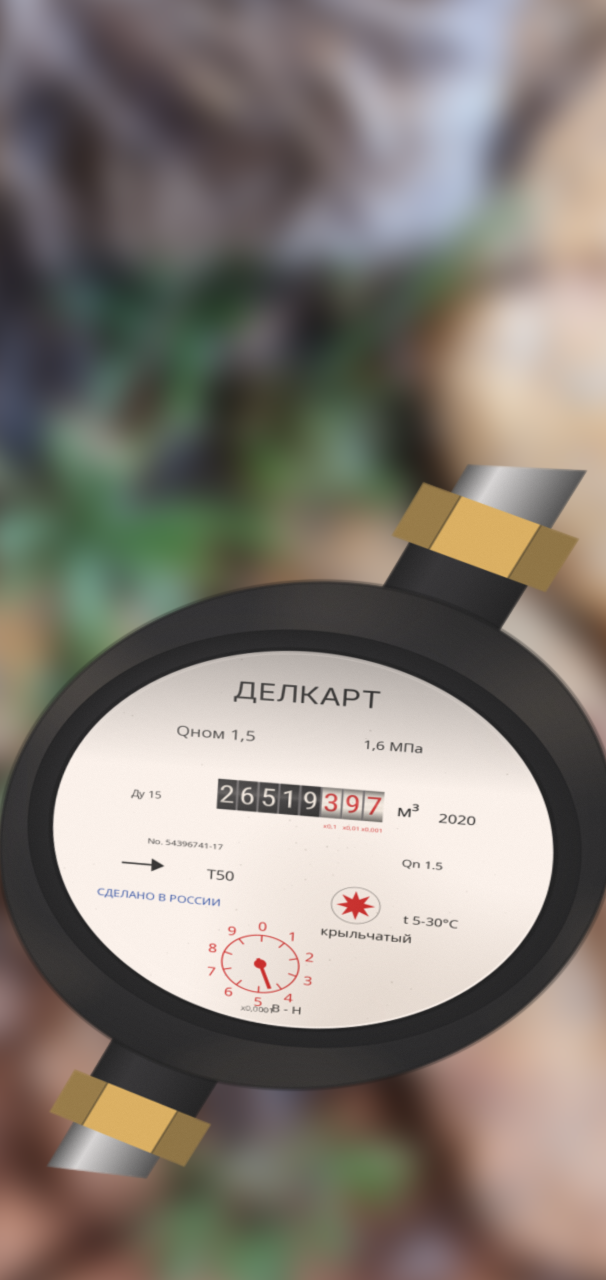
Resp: 26519.3974
